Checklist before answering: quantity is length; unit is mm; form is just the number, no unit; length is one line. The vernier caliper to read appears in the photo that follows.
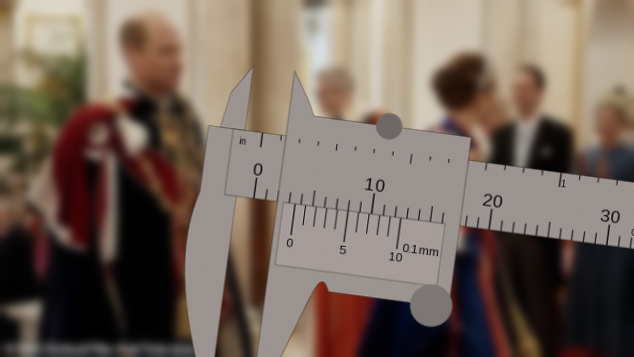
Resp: 3.5
